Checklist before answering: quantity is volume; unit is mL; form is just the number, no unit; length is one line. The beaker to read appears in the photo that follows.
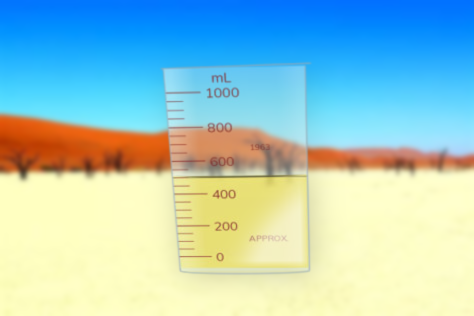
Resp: 500
